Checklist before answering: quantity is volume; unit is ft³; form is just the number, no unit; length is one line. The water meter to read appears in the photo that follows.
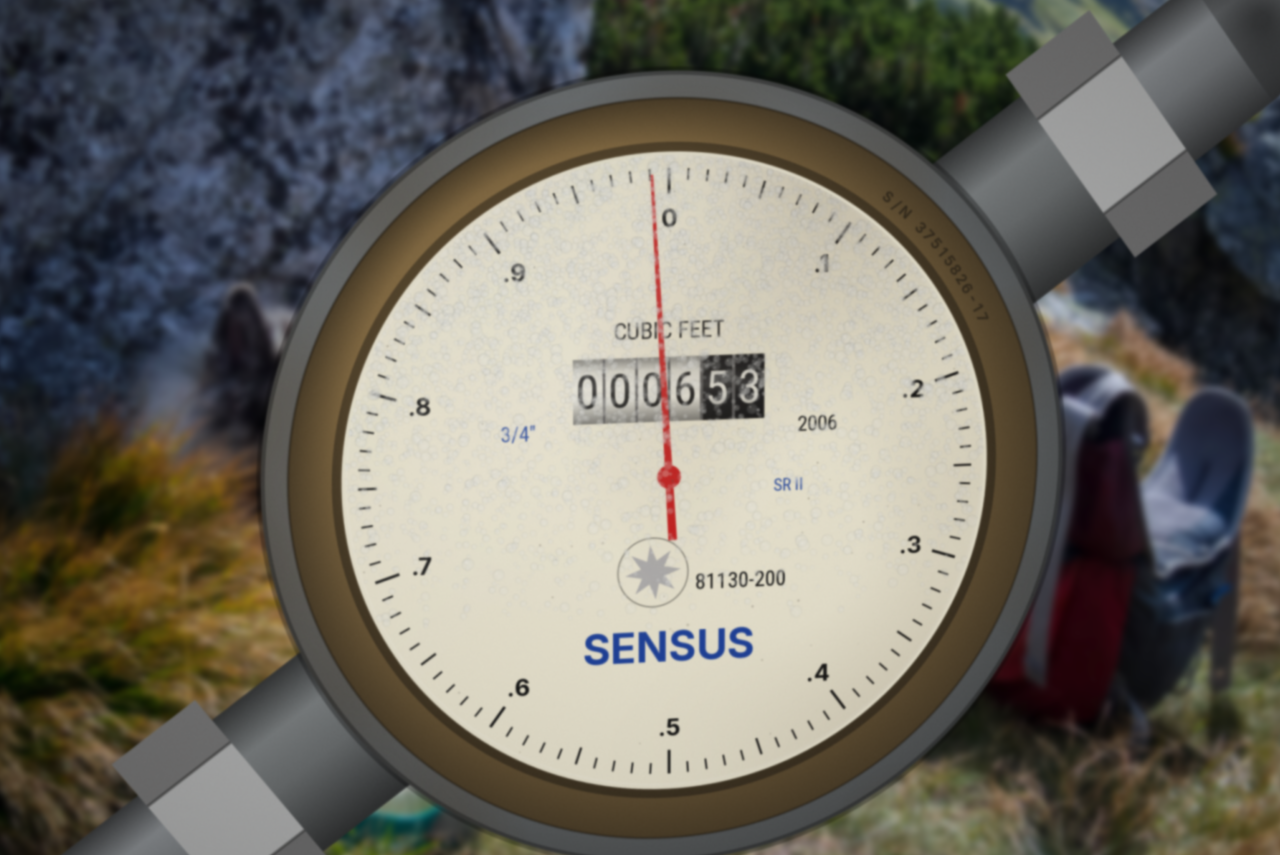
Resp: 652.99
